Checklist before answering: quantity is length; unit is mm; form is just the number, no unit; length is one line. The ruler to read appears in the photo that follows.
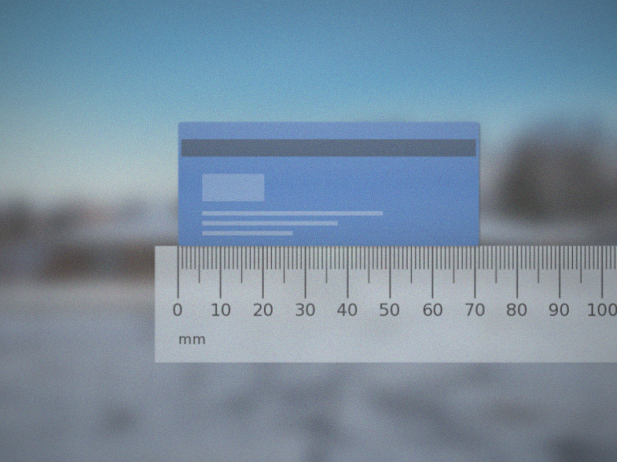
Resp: 71
